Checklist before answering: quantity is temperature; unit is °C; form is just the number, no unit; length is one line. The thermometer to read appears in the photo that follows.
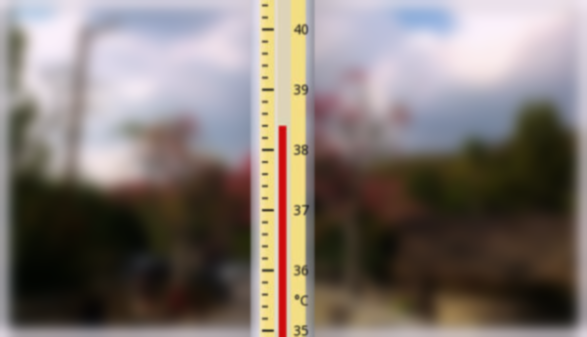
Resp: 38.4
